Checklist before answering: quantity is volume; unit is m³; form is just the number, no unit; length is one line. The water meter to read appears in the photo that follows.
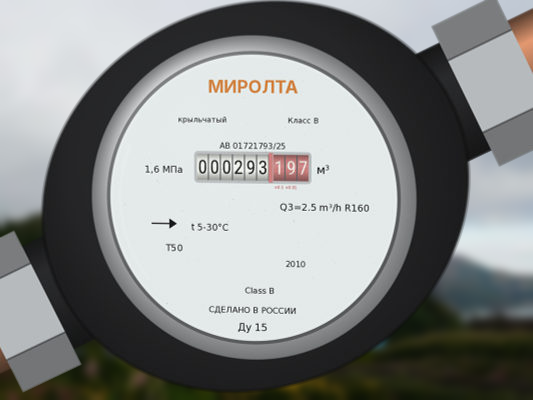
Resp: 293.197
